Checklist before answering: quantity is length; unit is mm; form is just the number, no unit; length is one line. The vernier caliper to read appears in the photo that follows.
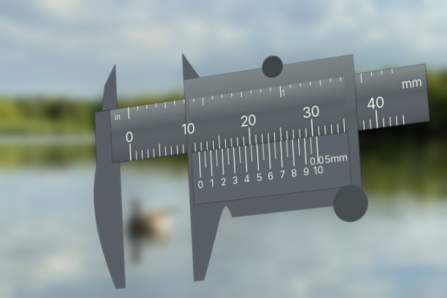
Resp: 11.6
